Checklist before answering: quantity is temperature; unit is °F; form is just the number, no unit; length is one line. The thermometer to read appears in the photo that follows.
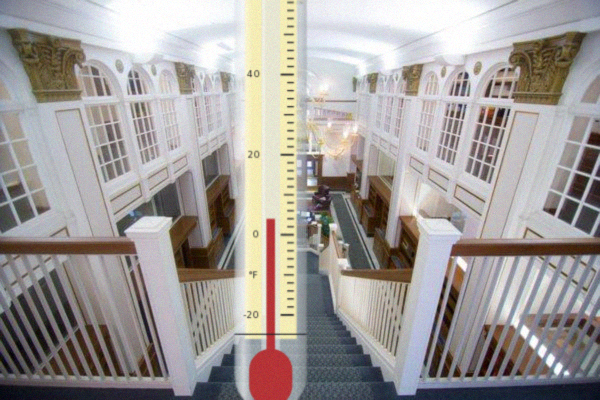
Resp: 4
